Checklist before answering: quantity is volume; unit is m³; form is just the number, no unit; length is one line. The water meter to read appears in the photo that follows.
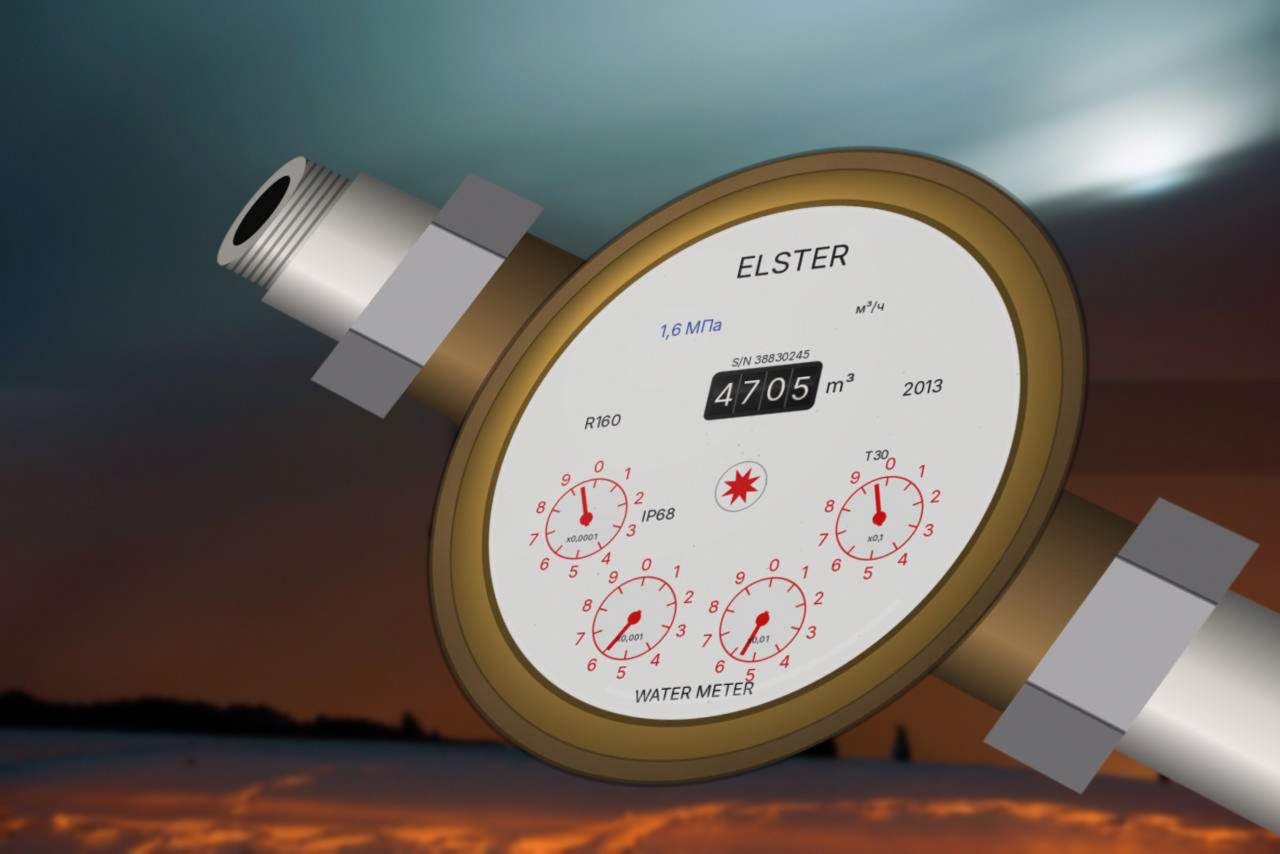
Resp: 4704.9559
